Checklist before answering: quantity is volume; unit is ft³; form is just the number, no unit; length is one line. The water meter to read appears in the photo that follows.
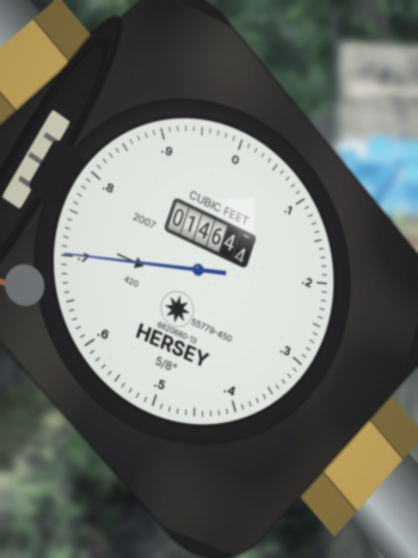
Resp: 14643.70
